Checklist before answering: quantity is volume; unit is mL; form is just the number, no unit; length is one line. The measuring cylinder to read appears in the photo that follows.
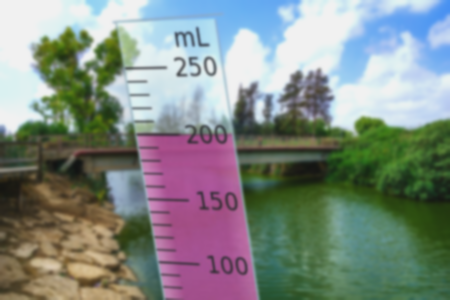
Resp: 200
